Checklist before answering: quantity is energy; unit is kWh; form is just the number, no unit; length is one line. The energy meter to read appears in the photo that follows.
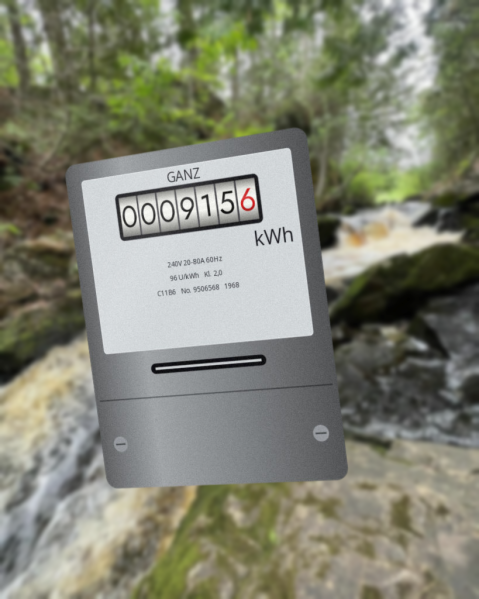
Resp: 915.6
